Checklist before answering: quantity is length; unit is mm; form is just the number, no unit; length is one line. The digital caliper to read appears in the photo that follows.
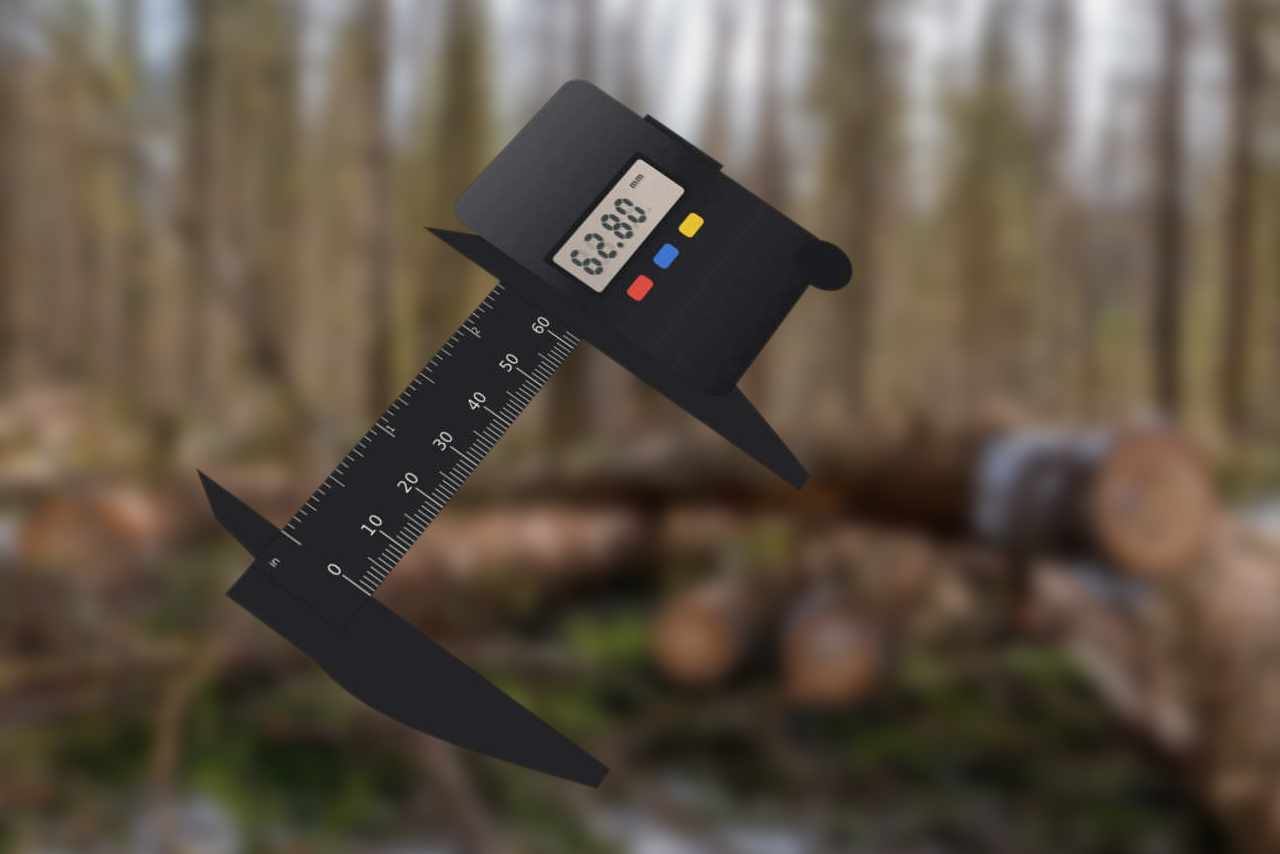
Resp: 62.80
